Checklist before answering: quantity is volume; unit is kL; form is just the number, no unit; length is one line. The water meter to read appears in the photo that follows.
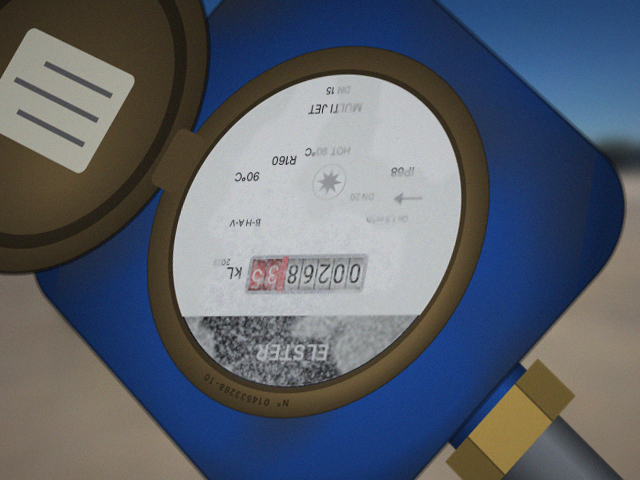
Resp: 268.35
